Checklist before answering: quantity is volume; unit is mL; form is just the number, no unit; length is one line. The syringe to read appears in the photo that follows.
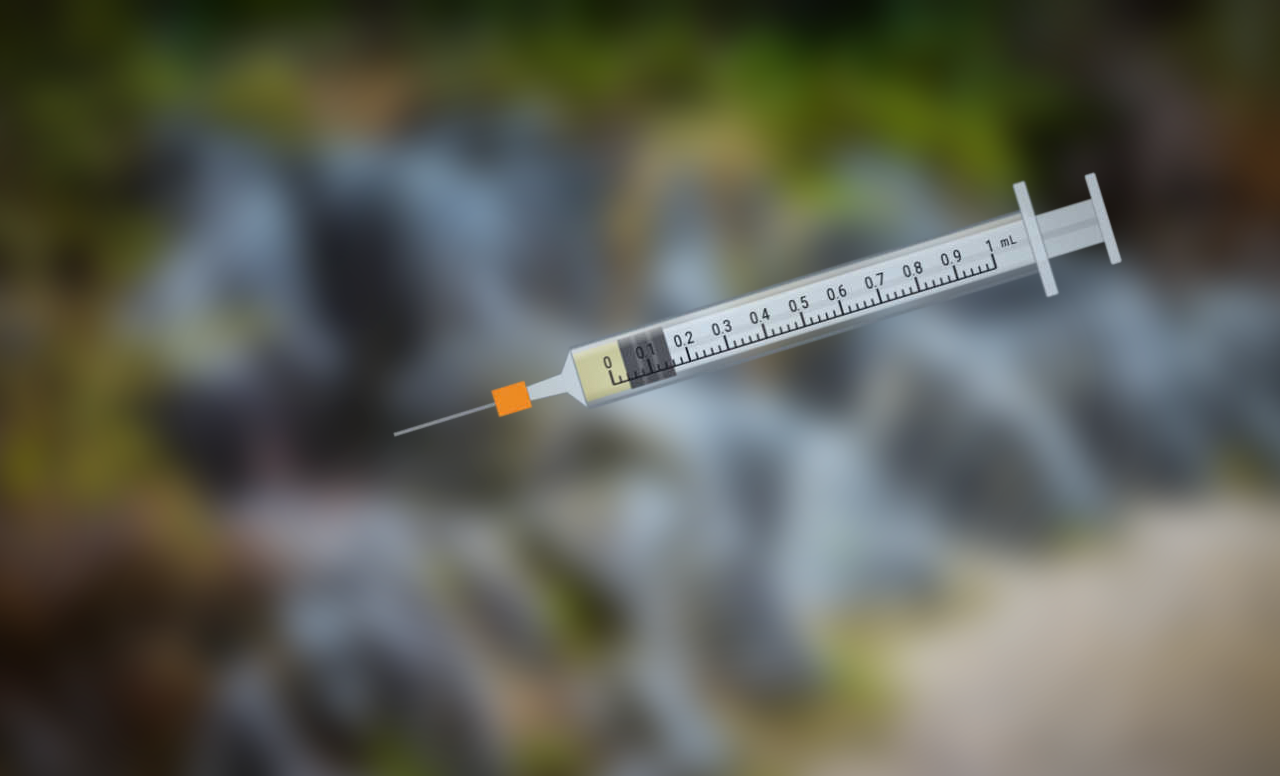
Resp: 0.04
